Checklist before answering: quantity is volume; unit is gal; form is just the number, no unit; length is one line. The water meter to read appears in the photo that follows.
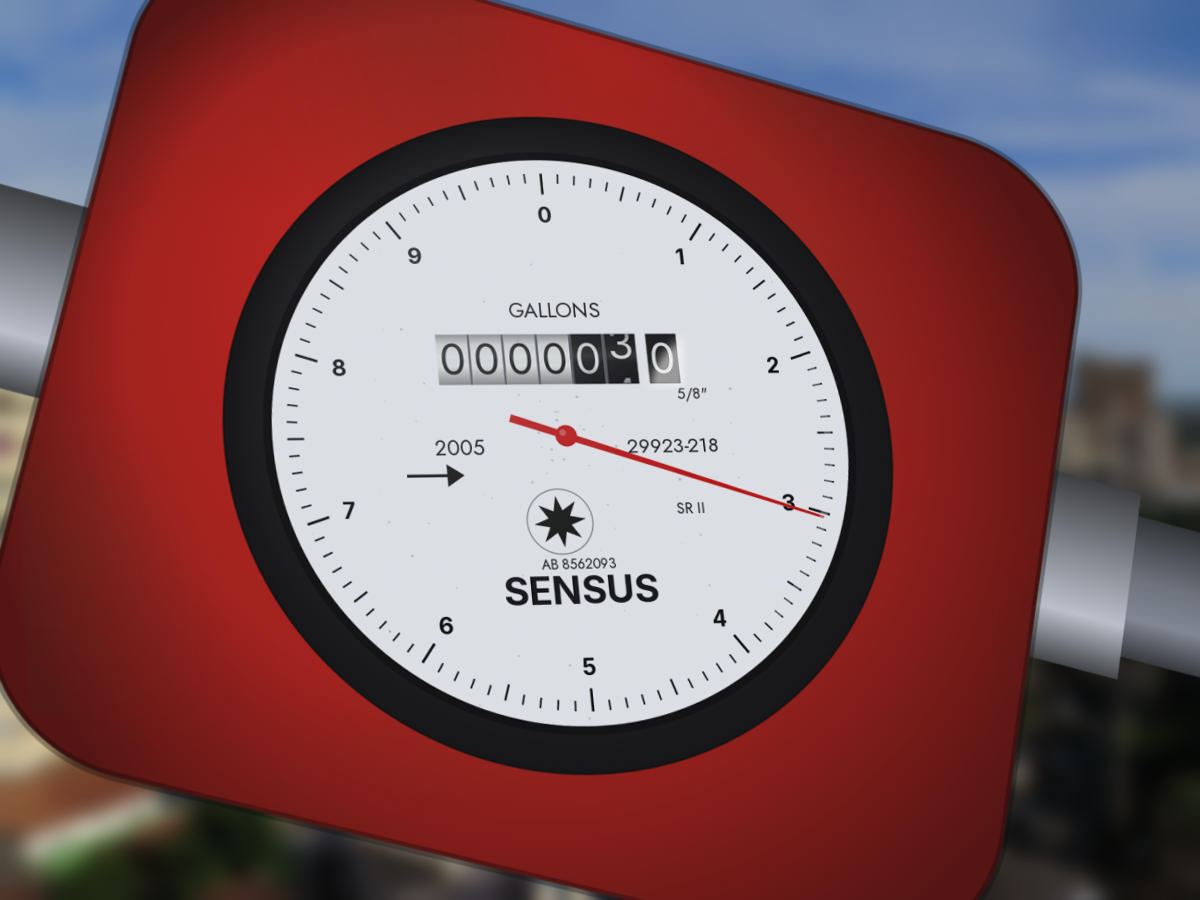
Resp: 33.0
